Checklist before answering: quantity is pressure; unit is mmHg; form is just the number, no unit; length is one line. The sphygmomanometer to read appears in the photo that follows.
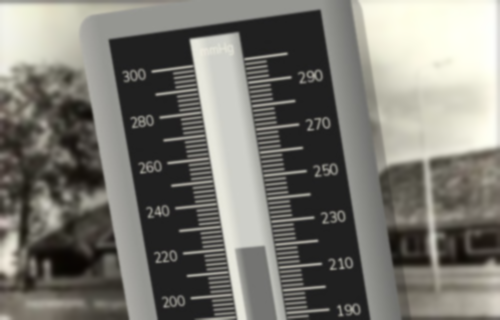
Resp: 220
